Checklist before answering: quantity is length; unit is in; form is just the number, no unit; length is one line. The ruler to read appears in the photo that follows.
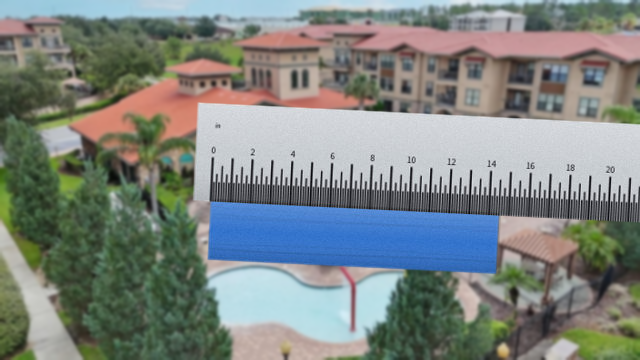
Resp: 14.5
